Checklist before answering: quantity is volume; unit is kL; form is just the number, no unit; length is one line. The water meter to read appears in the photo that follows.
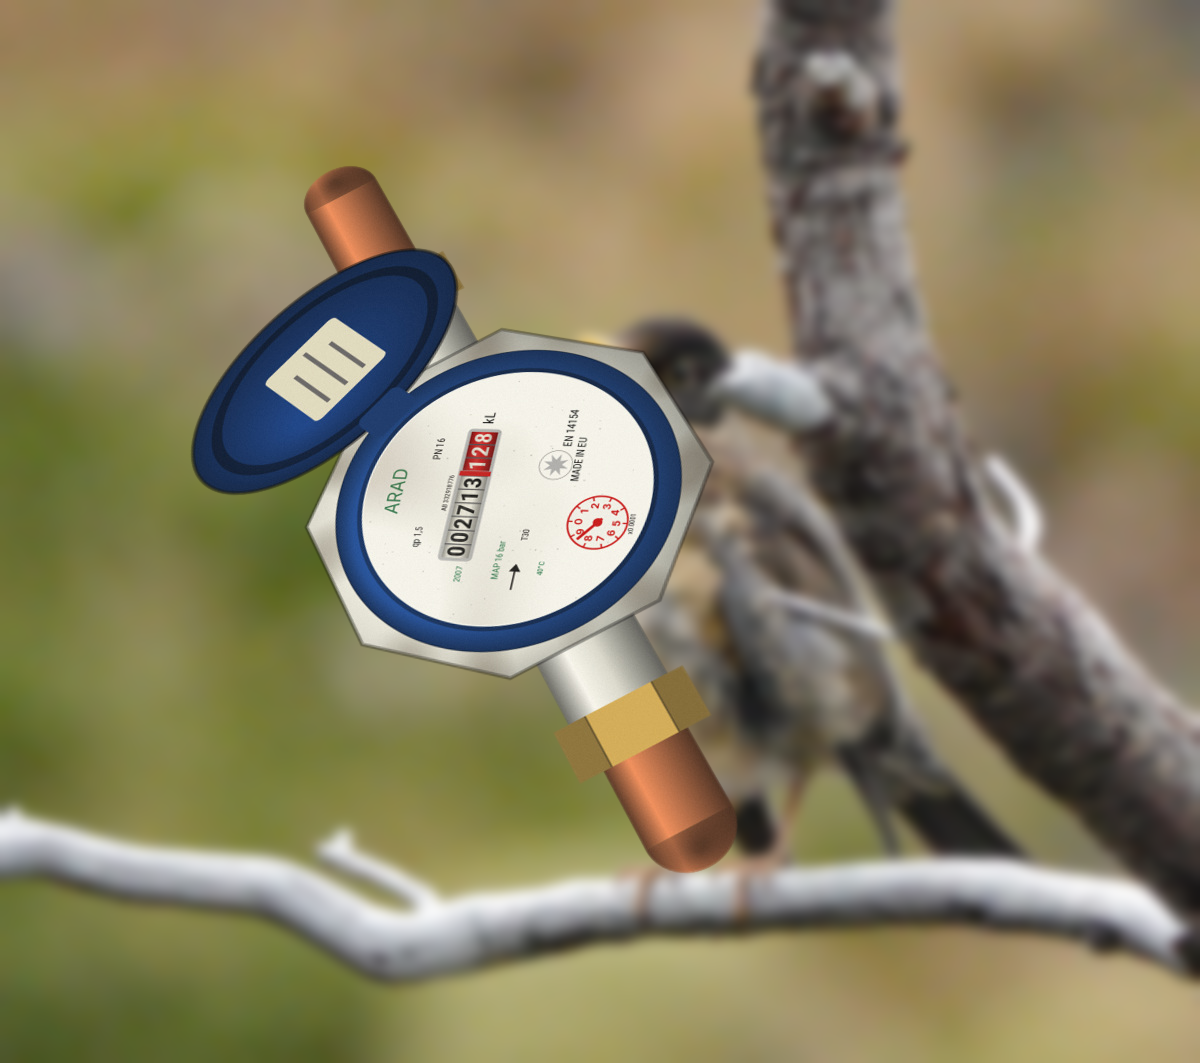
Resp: 2713.1288
